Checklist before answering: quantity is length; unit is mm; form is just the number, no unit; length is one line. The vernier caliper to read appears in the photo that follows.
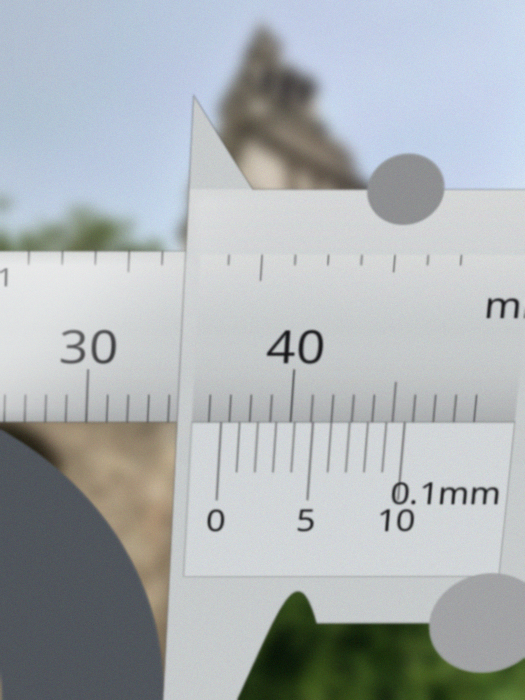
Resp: 36.6
